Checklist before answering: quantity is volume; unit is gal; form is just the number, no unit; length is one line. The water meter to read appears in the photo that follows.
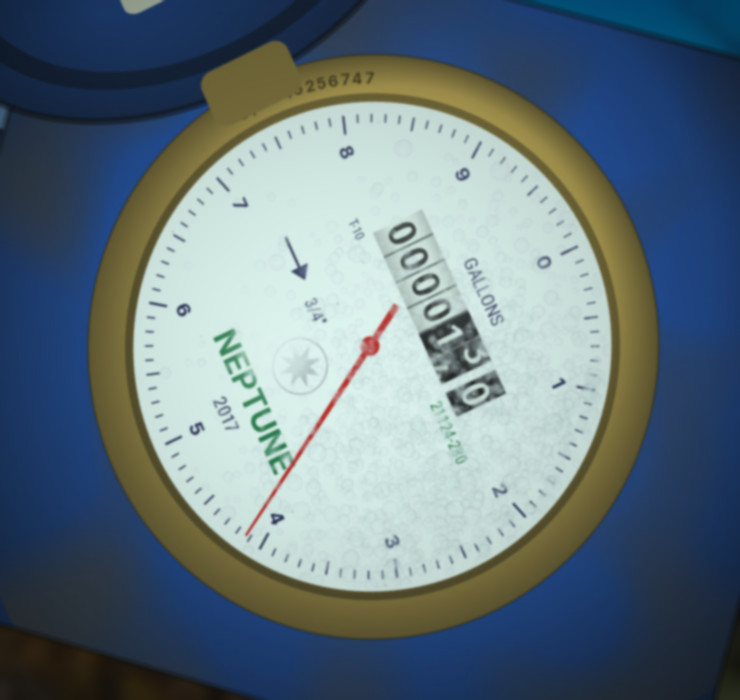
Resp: 134.1
